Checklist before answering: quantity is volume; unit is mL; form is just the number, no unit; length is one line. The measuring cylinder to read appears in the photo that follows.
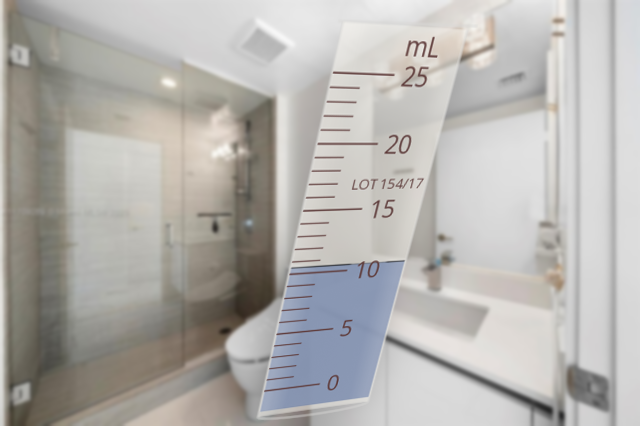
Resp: 10.5
